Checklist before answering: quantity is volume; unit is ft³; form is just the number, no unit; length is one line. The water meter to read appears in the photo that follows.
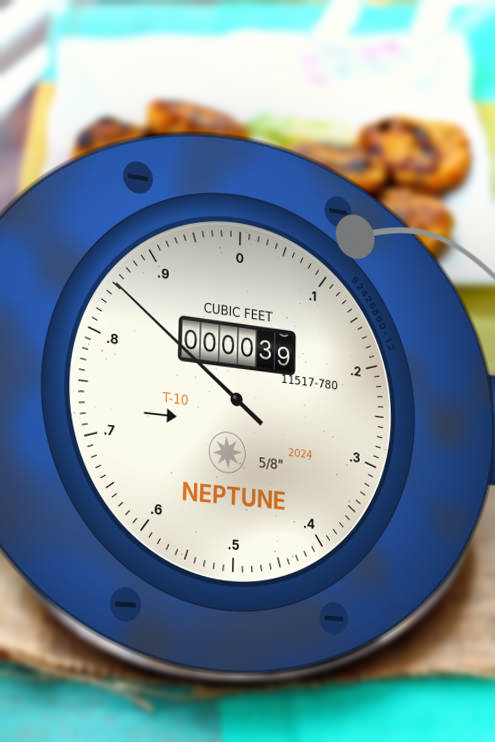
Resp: 38.85
